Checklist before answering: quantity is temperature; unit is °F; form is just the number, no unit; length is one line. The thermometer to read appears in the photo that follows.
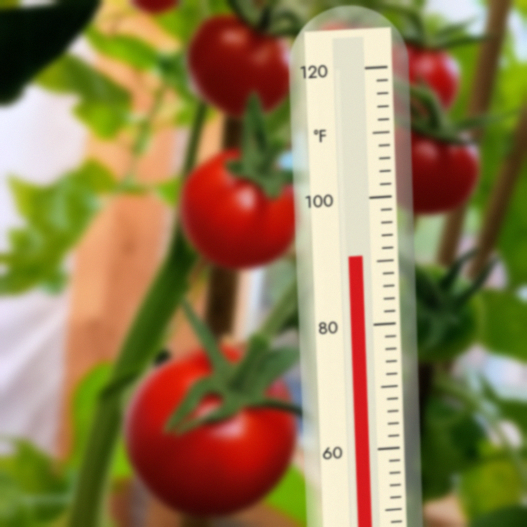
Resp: 91
